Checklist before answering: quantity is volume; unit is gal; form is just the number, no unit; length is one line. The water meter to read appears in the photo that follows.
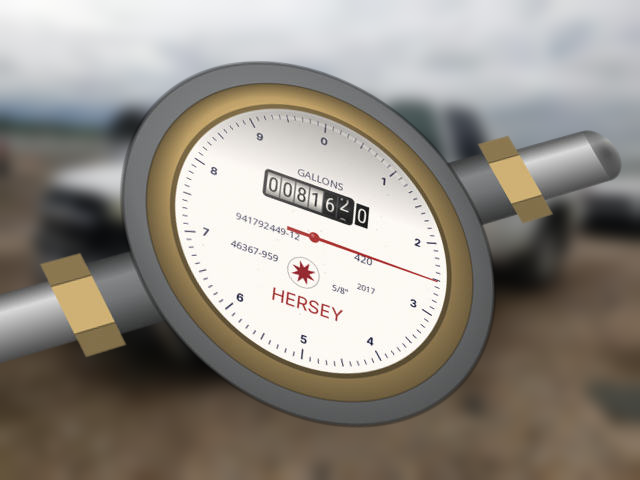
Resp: 81622.5
